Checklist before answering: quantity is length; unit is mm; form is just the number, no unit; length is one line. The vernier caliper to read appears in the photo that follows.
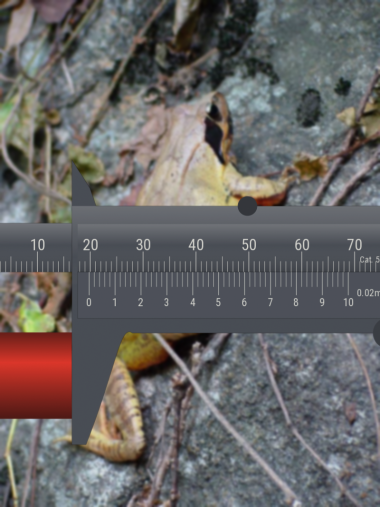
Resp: 19.8
